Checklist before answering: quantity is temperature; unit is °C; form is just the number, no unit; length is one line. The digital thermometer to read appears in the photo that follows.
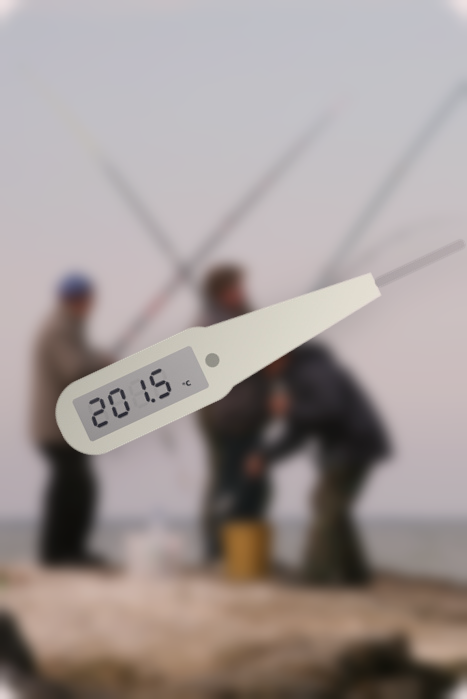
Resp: 201.5
